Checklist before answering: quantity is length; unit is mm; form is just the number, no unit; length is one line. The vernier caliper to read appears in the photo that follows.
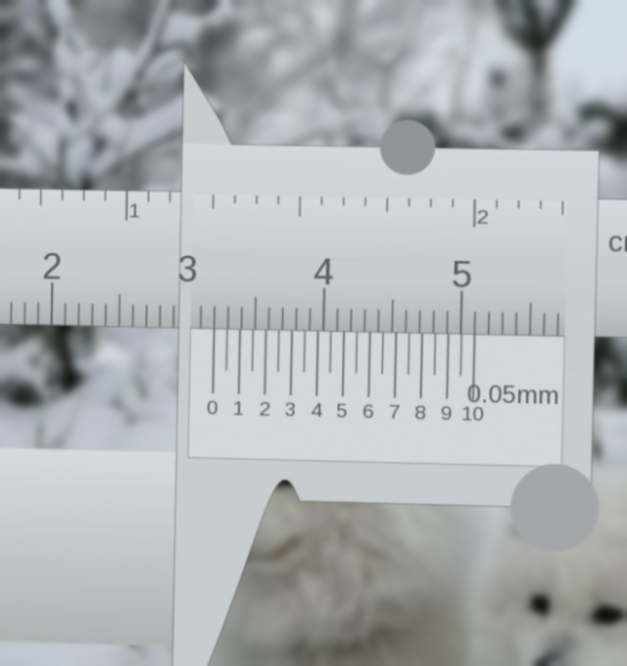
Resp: 32.0
